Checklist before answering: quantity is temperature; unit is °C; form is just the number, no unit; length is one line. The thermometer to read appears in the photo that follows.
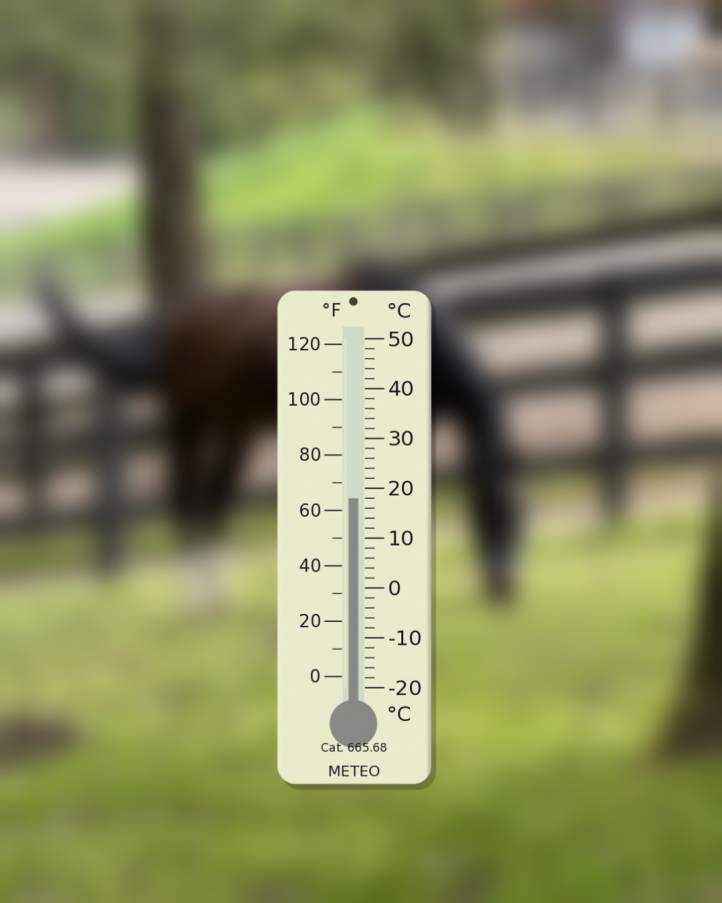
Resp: 18
